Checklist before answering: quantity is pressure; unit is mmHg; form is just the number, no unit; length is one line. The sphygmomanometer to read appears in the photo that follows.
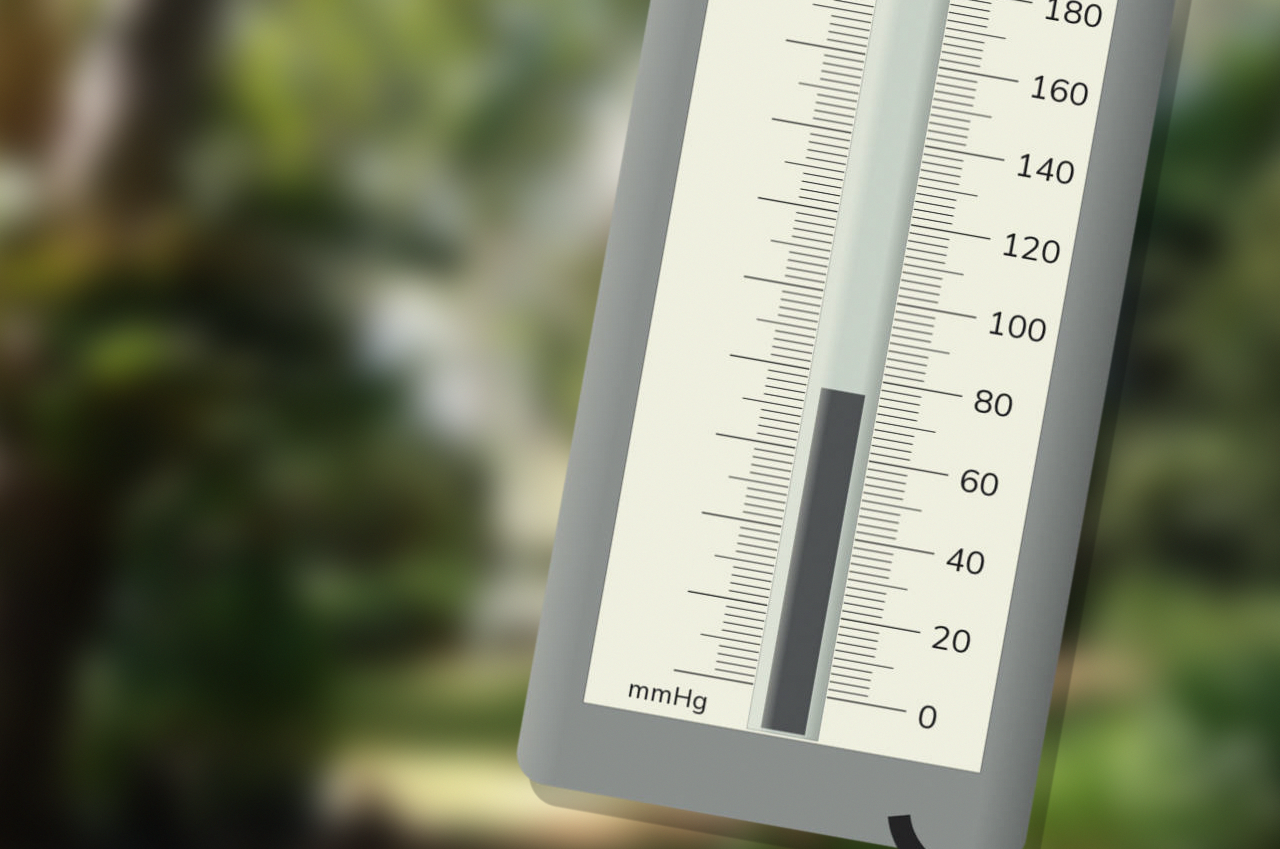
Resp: 76
